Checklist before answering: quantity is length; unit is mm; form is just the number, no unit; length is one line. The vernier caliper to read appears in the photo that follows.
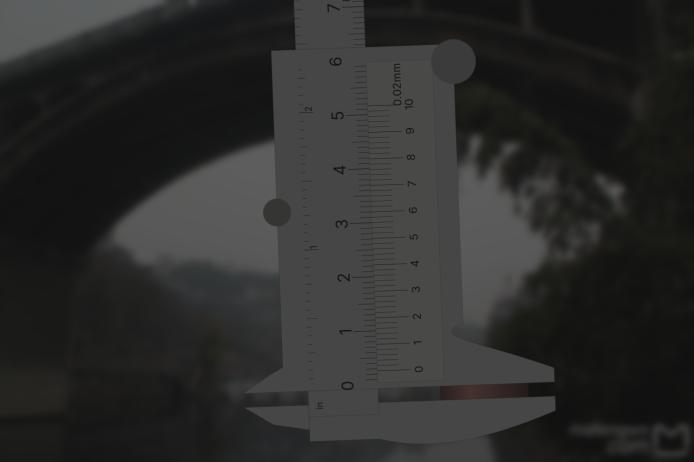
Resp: 2.6
